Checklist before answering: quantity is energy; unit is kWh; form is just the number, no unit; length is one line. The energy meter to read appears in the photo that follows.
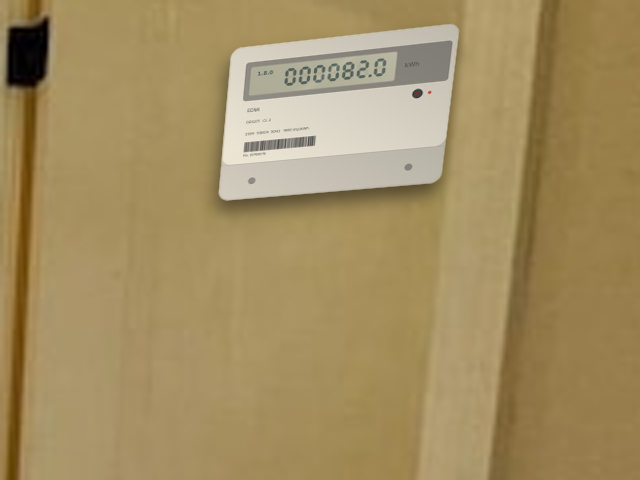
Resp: 82.0
